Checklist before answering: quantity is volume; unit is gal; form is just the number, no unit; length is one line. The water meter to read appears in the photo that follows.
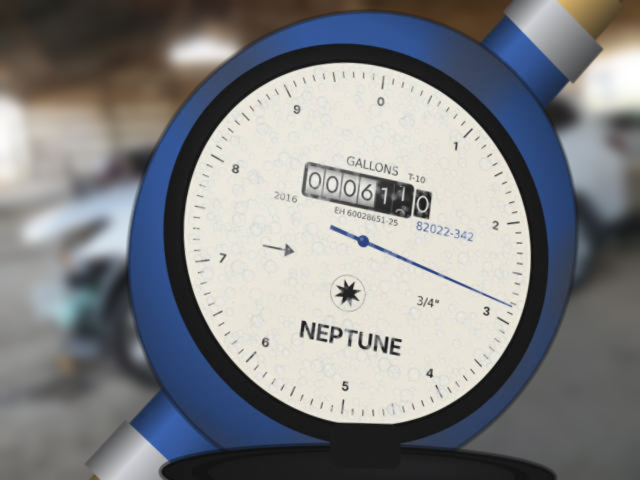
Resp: 6112.8
